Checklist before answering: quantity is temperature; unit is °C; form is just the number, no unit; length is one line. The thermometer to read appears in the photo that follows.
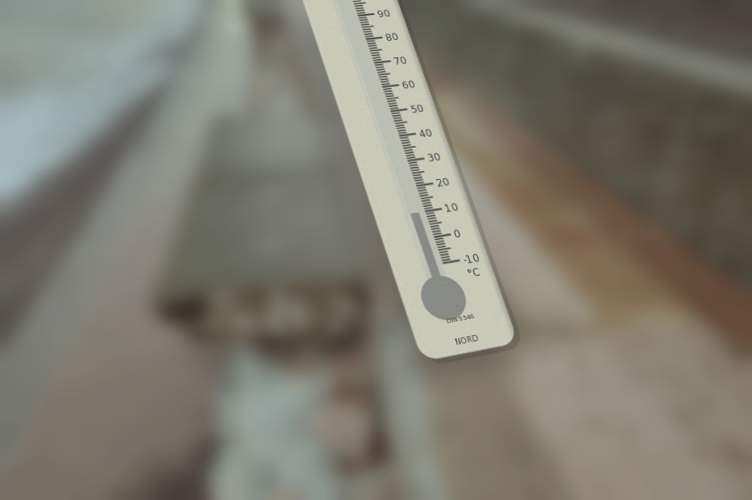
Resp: 10
